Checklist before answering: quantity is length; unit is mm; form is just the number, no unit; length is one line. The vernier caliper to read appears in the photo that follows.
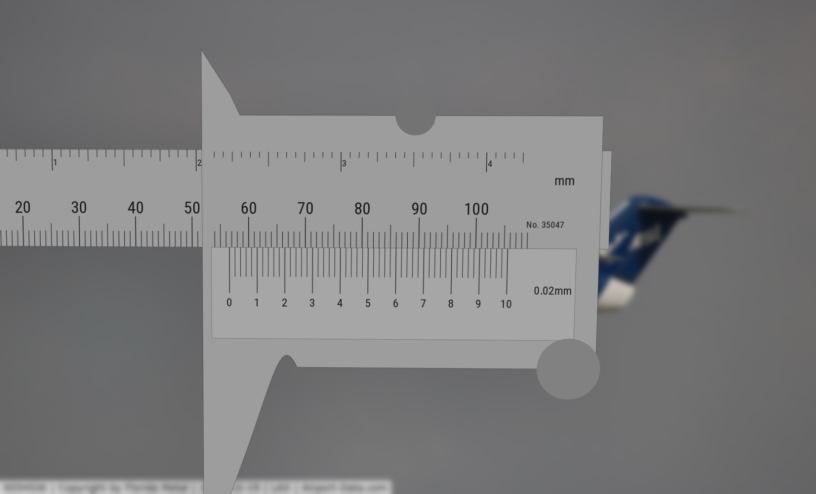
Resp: 56.6
